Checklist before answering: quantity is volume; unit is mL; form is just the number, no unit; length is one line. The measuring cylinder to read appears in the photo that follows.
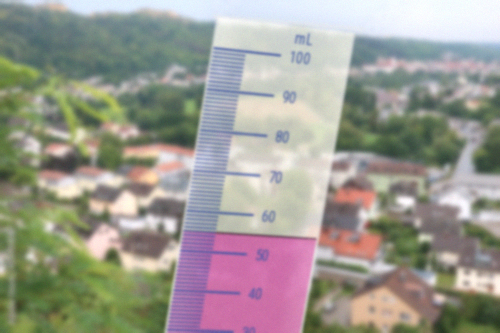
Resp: 55
